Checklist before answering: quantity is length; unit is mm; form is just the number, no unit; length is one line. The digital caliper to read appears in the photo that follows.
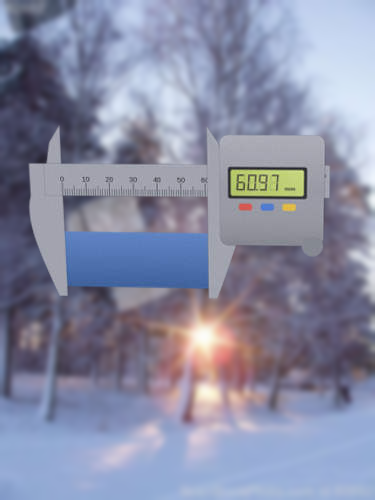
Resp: 60.97
